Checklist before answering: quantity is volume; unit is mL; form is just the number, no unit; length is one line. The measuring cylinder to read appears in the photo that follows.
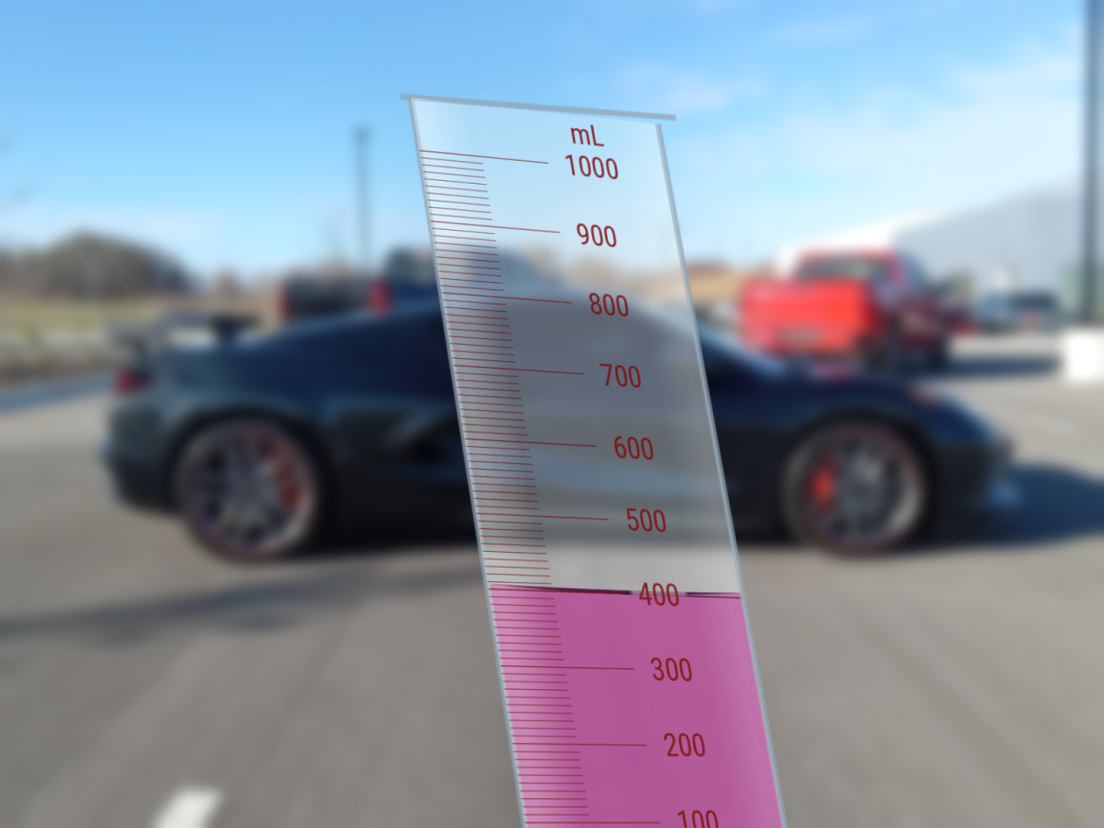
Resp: 400
